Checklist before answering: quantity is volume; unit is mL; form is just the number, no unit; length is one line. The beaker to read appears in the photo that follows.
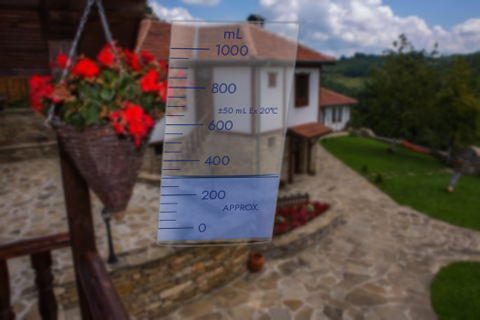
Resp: 300
